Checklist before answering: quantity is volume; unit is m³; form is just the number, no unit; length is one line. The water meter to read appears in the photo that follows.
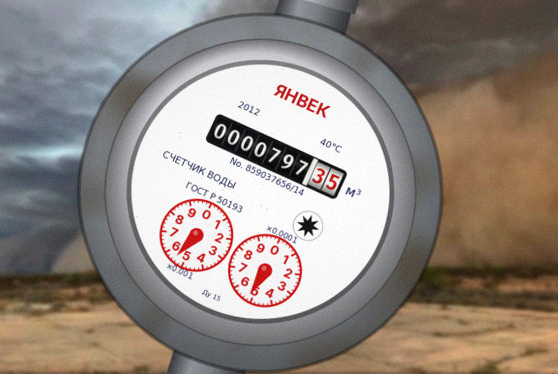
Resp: 797.3555
